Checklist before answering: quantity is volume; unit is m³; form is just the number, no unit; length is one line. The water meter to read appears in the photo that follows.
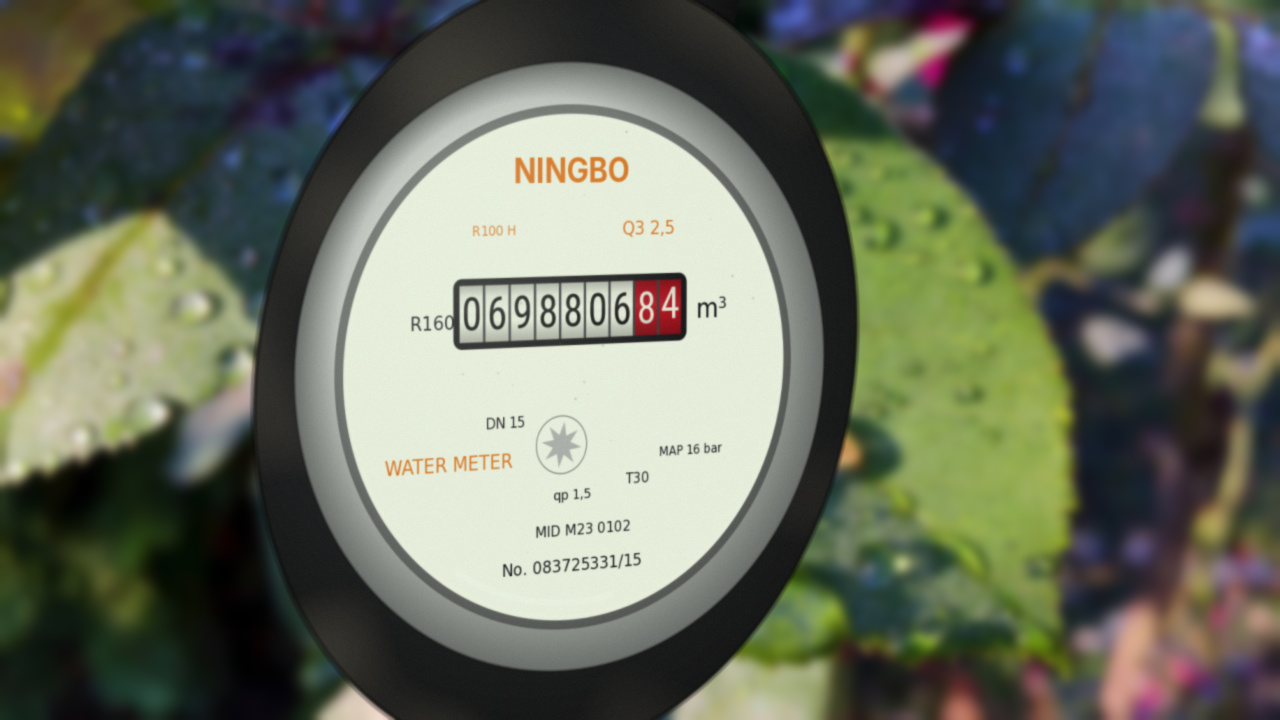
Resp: 698806.84
